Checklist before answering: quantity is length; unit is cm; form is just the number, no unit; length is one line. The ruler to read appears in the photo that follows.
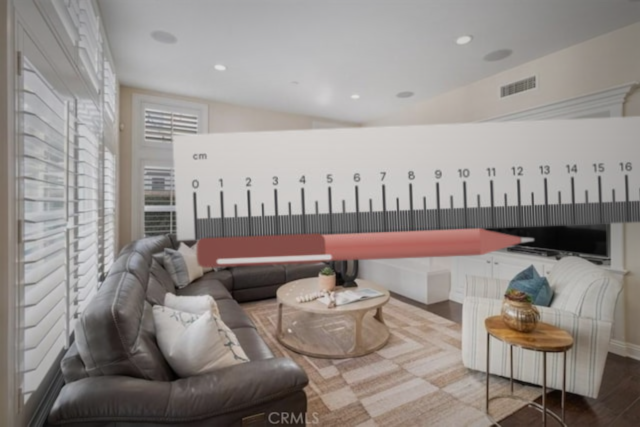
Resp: 12.5
